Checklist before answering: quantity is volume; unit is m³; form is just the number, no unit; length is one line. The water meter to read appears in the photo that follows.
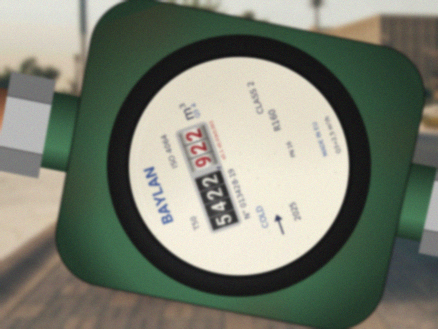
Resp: 5422.922
